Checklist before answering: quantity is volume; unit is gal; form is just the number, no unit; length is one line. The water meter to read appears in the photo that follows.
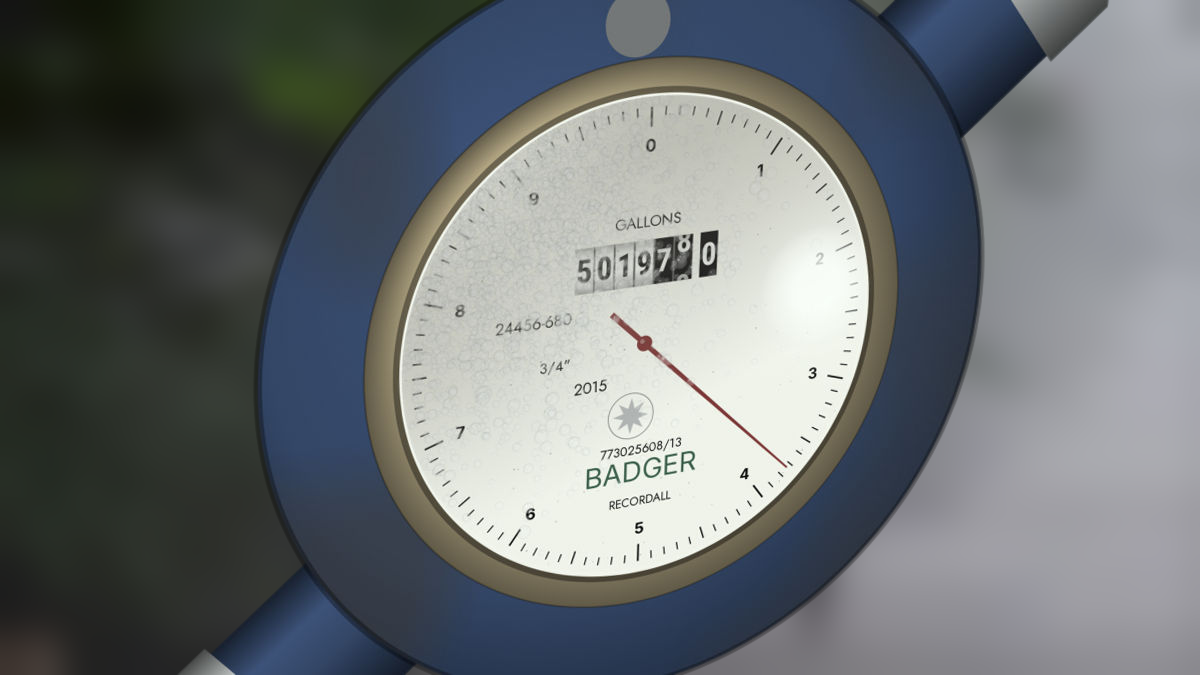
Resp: 5019783.7
